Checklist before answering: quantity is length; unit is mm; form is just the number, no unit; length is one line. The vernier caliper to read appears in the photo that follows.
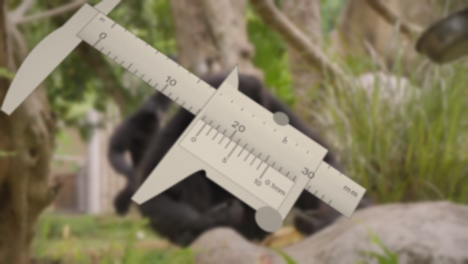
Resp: 16.6
